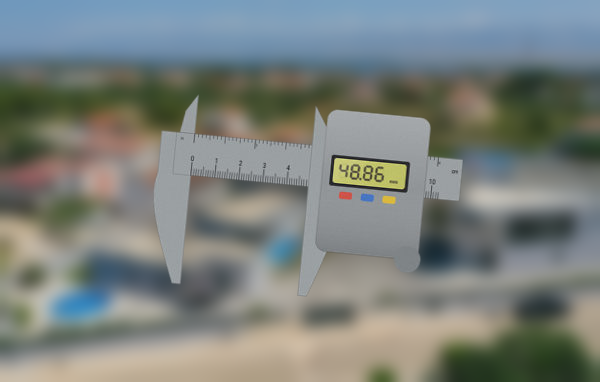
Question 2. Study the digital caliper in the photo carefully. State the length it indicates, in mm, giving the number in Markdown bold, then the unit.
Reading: **48.86** mm
